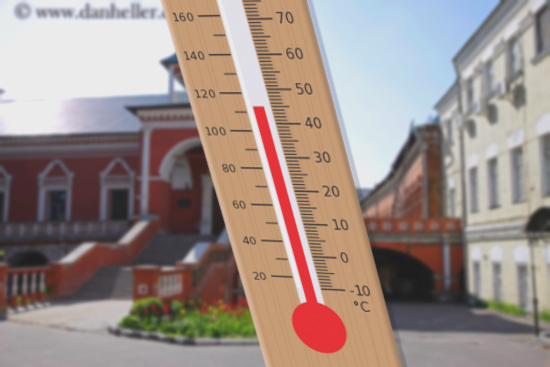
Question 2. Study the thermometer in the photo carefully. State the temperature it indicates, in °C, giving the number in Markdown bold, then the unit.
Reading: **45** °C
